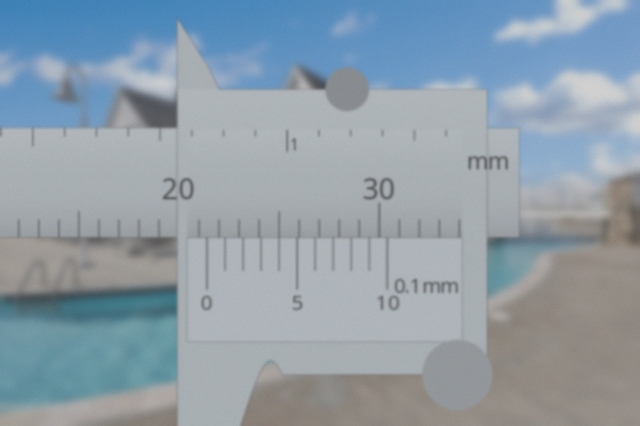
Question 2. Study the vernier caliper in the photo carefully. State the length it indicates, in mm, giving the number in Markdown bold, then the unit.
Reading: **21.4** mm
